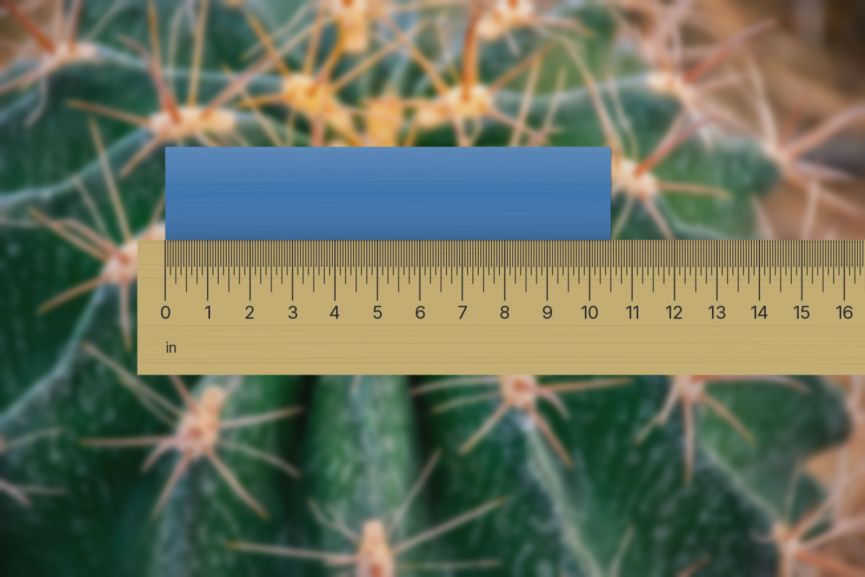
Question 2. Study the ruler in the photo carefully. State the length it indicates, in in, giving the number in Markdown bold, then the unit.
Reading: **10.5** in
